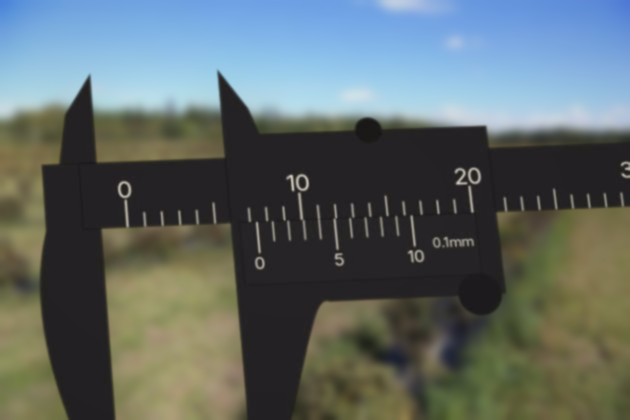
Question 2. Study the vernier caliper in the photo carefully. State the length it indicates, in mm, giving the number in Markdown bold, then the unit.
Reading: **7.4** mm
